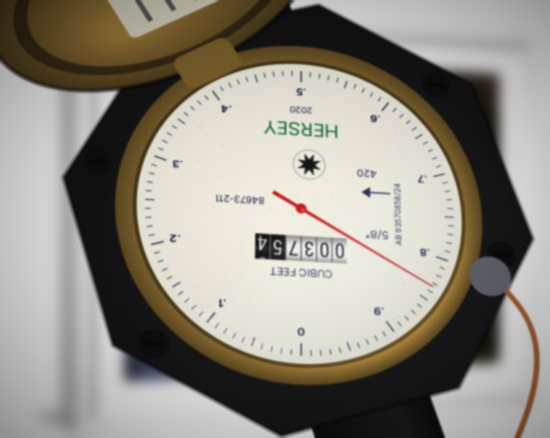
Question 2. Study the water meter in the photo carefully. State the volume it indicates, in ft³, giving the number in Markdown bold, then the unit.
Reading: **3753.83** ft³
